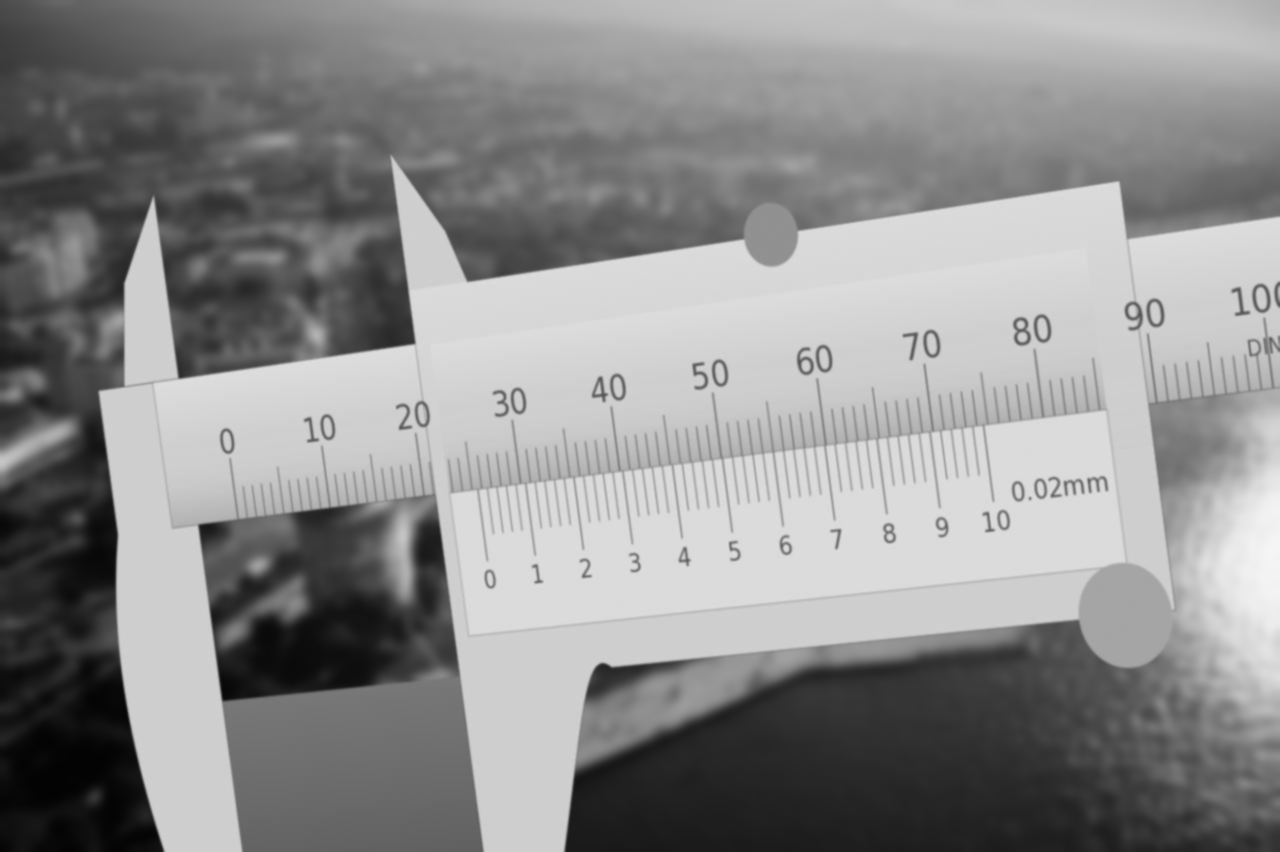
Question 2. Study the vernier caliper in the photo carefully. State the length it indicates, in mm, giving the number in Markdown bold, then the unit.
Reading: **25.6** mm
